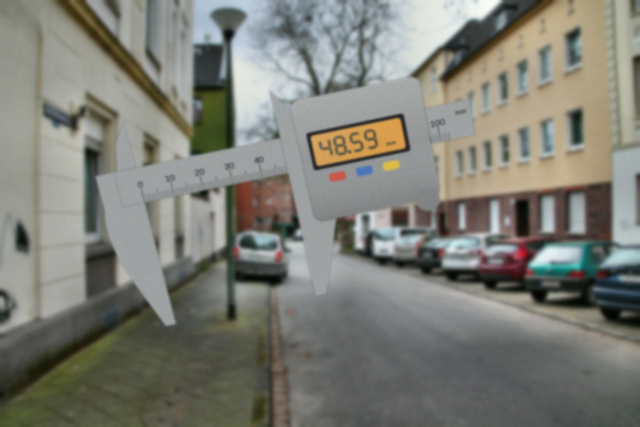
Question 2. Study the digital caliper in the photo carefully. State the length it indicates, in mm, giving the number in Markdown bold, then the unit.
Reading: **48.59** mm
